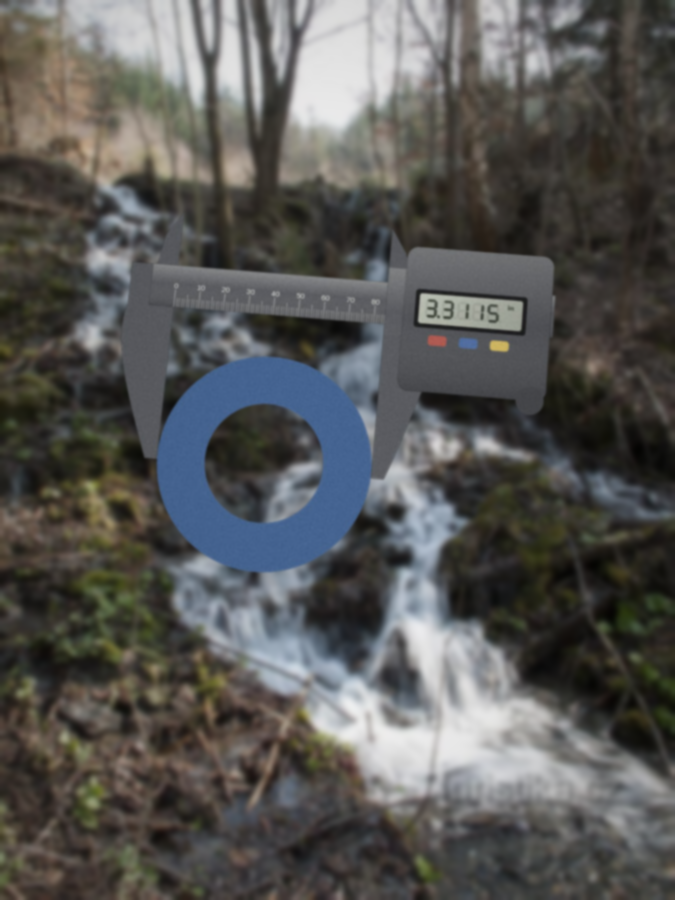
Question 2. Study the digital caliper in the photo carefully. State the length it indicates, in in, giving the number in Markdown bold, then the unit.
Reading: **3.3115** in
